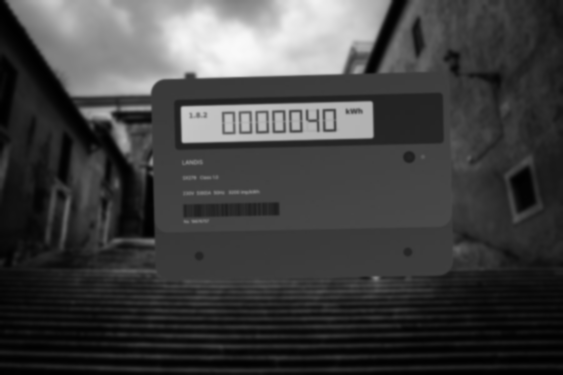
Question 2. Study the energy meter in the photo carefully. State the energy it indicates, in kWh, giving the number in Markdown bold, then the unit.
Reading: **40** kWh
